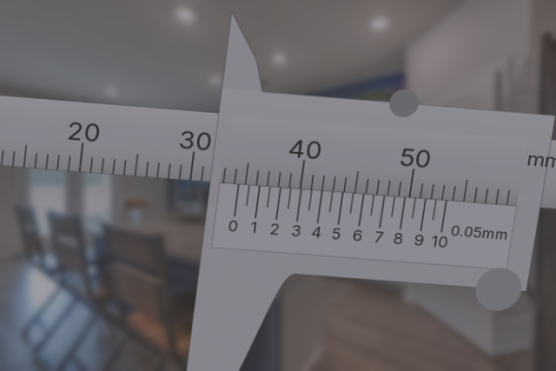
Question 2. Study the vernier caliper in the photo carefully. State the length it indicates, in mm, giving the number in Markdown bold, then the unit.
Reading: **34.4** mm
